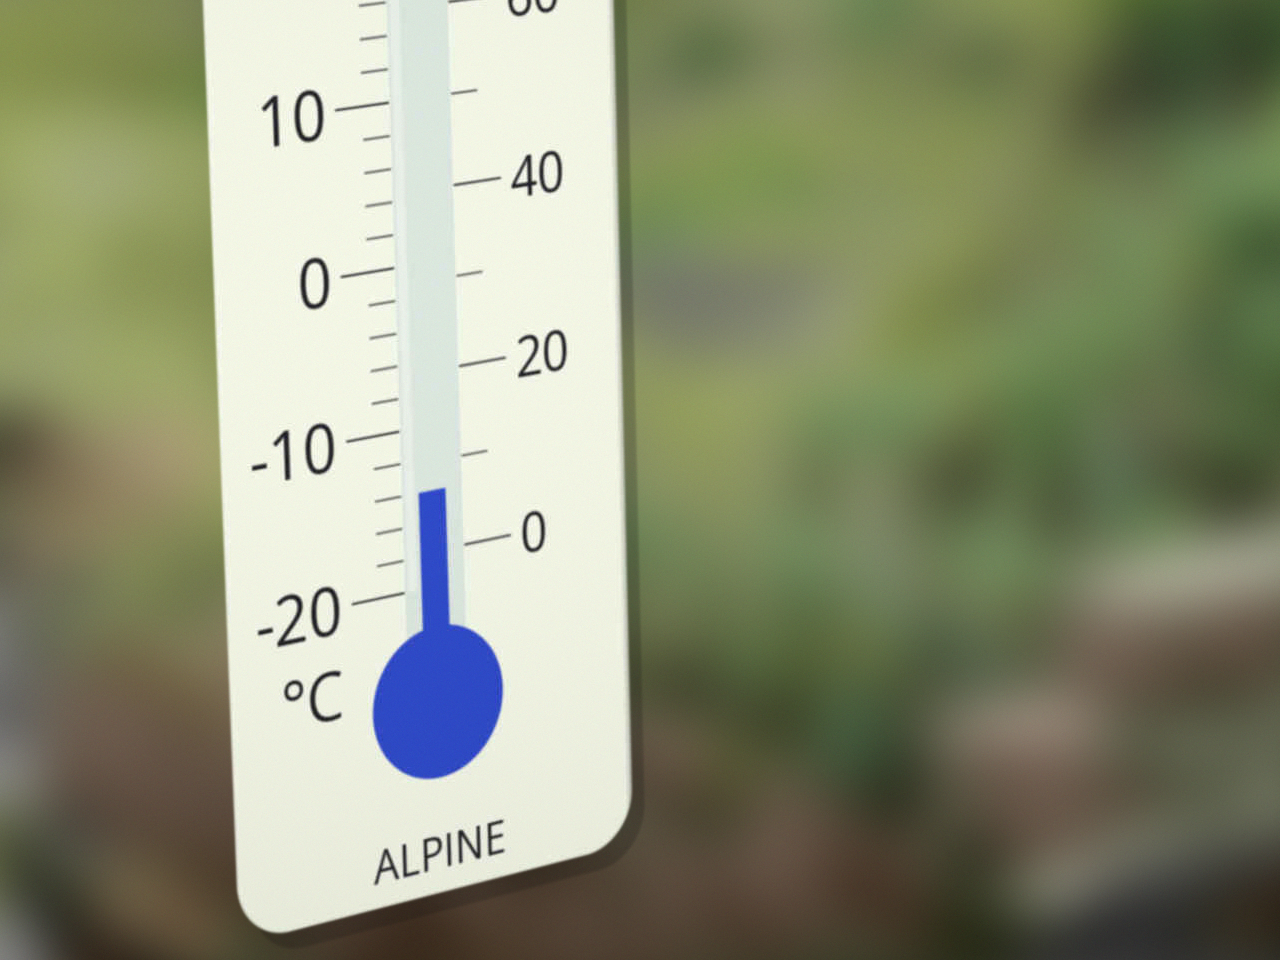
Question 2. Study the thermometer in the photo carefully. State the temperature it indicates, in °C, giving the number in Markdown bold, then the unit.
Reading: **-14** °C
